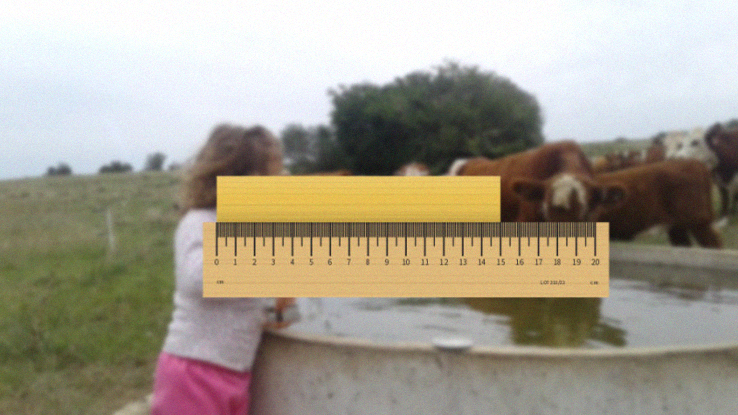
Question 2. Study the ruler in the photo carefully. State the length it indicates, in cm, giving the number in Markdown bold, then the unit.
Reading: **15** cm
